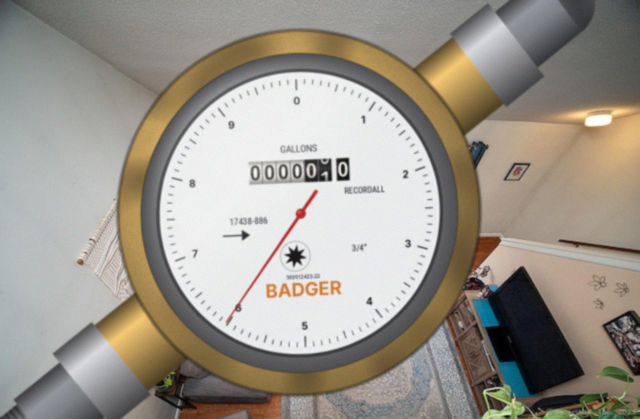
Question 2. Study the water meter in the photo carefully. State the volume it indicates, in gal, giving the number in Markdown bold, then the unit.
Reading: **6.0** gal
